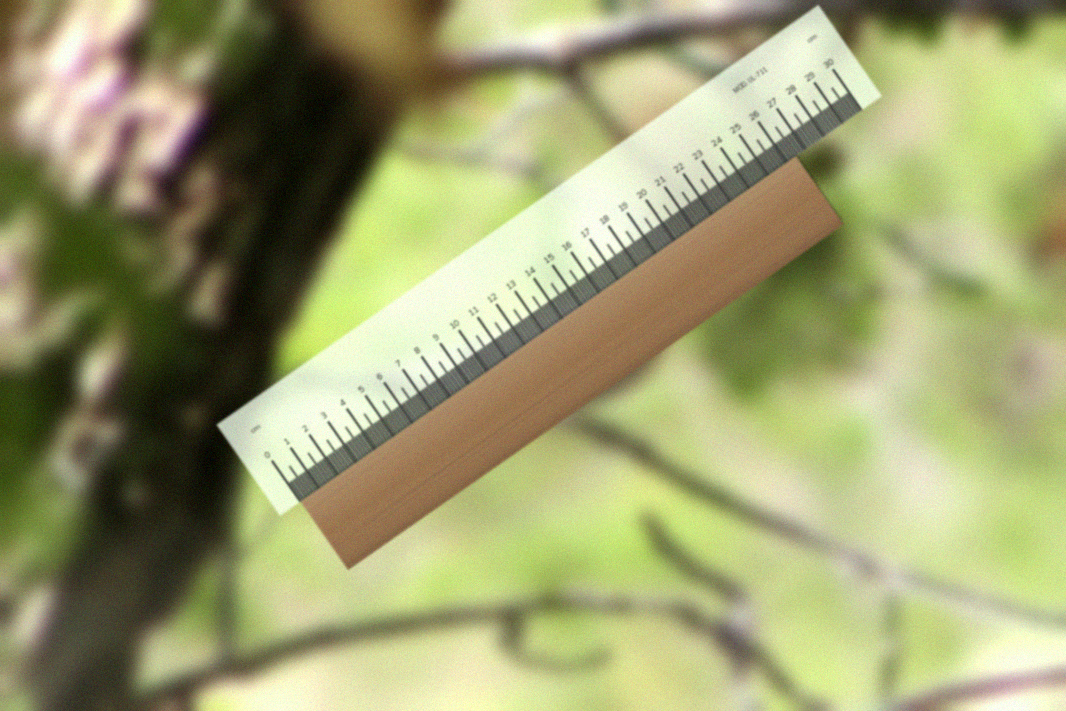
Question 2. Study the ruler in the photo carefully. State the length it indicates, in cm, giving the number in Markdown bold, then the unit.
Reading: **26.5** cm
